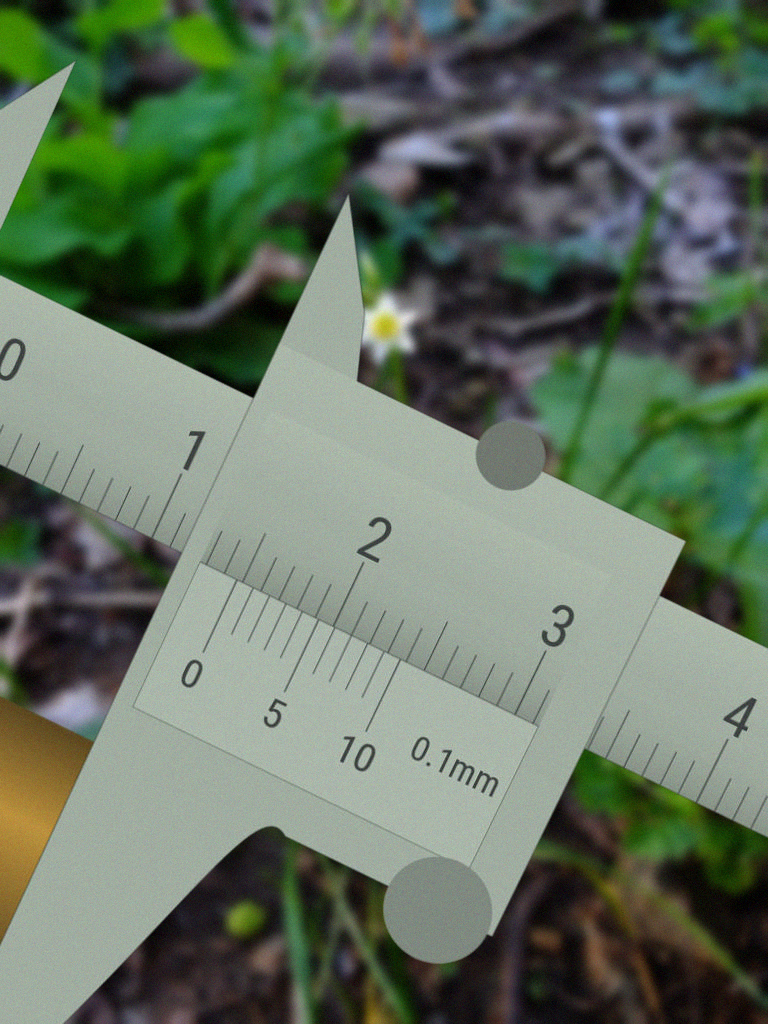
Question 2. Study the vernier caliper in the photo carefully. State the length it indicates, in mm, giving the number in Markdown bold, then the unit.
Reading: **14.7** mm
